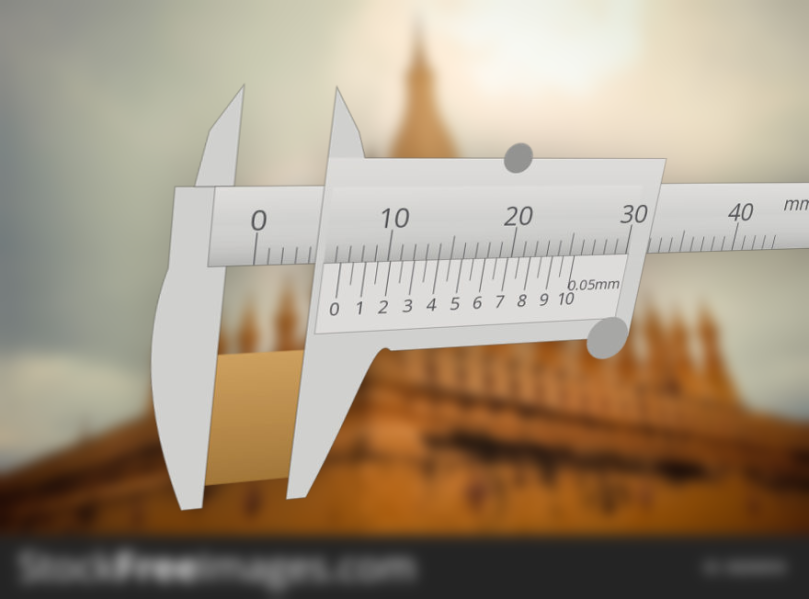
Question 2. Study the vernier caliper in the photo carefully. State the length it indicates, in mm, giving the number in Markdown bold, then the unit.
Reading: **6.4** mm
